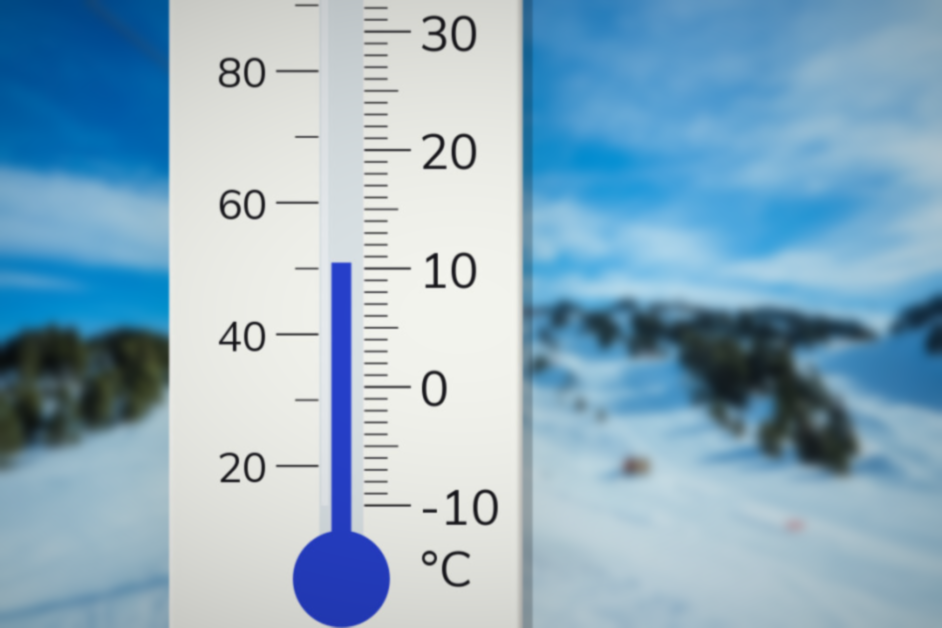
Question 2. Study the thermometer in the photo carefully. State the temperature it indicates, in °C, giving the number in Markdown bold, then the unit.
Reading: **10.5** °C
